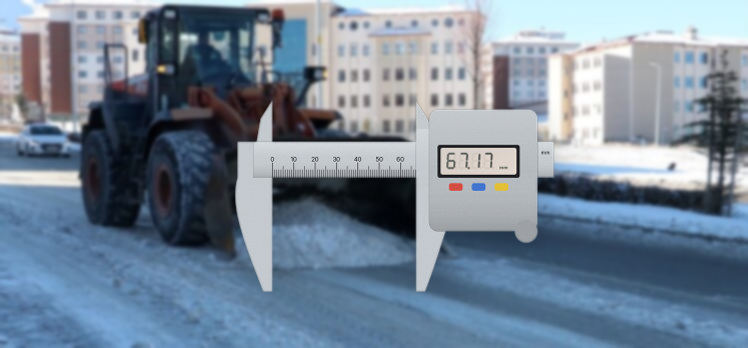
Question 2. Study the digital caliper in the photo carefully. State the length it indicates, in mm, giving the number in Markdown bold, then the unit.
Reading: **67.17** mm
